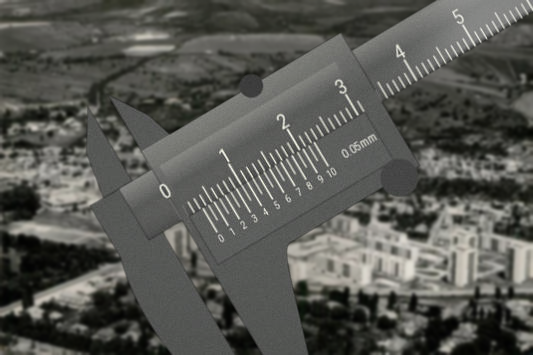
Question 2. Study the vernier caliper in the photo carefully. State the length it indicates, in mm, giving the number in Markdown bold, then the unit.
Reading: **3.4** mm
